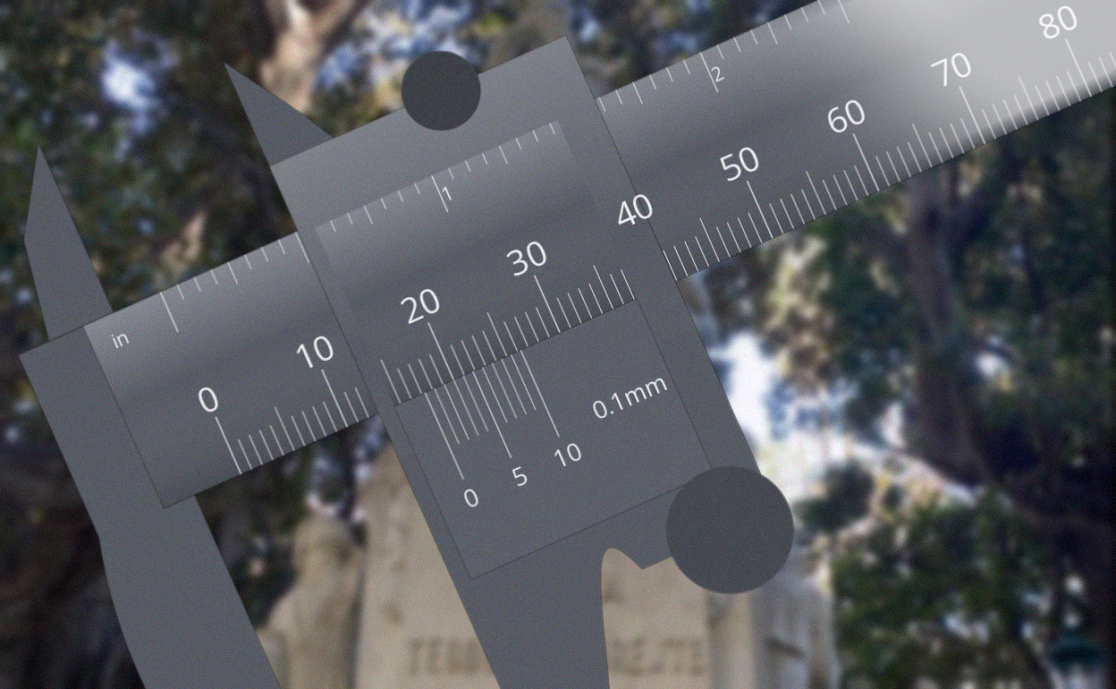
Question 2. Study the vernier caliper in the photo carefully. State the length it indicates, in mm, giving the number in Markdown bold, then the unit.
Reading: **17.3** mm
